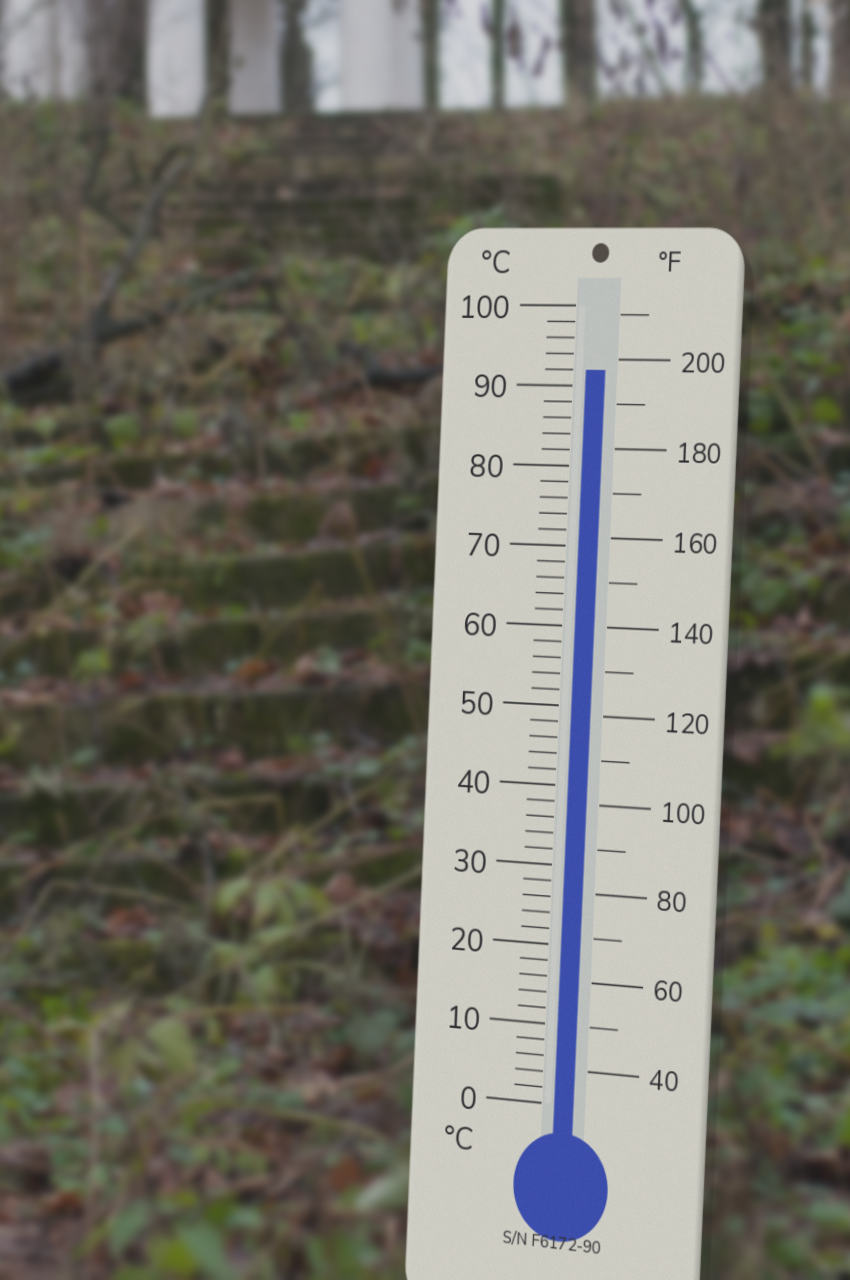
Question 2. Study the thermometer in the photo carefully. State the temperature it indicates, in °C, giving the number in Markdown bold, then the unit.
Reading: **92** °C
